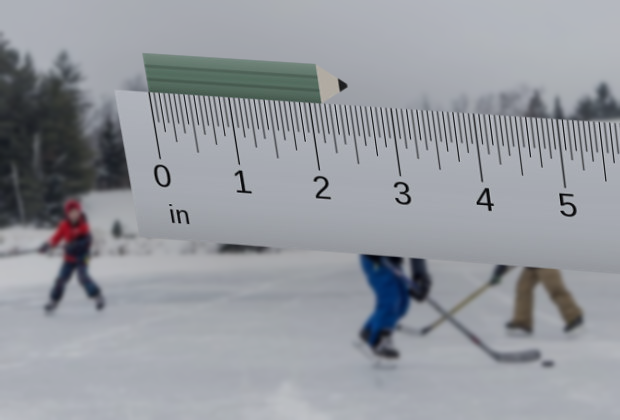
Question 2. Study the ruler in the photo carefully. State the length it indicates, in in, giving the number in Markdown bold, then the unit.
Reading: **2.5** in
